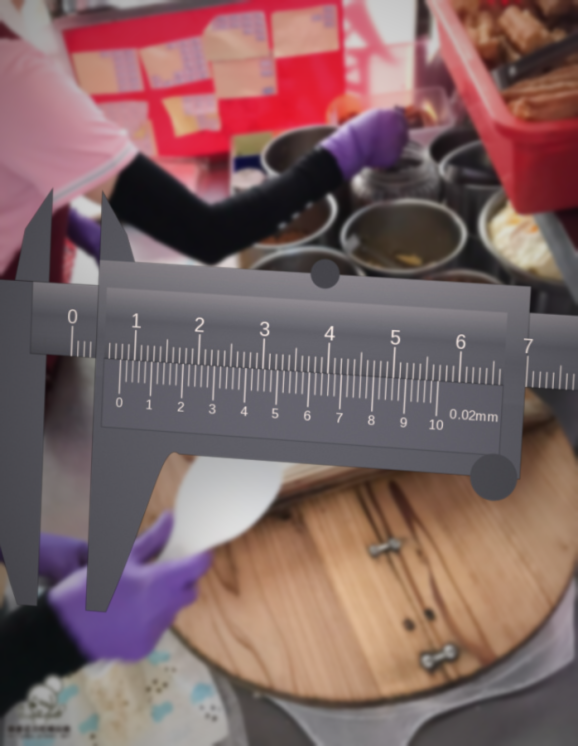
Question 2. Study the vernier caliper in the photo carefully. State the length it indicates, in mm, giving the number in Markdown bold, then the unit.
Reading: **7.8** mm
